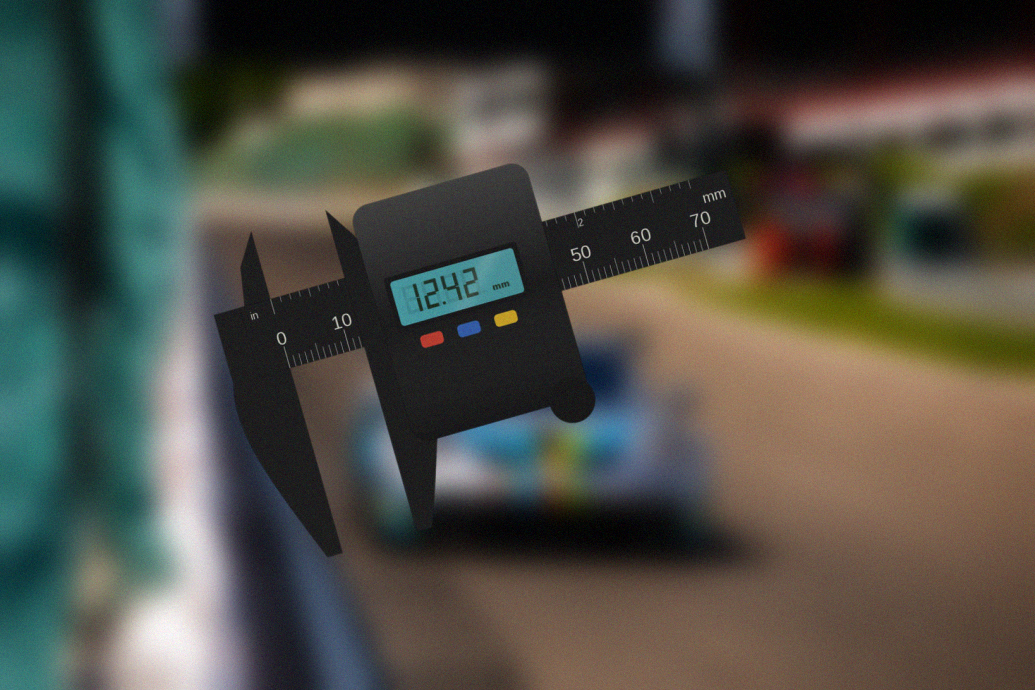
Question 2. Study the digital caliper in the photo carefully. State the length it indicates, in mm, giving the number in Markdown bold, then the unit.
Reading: **12.42** mm
